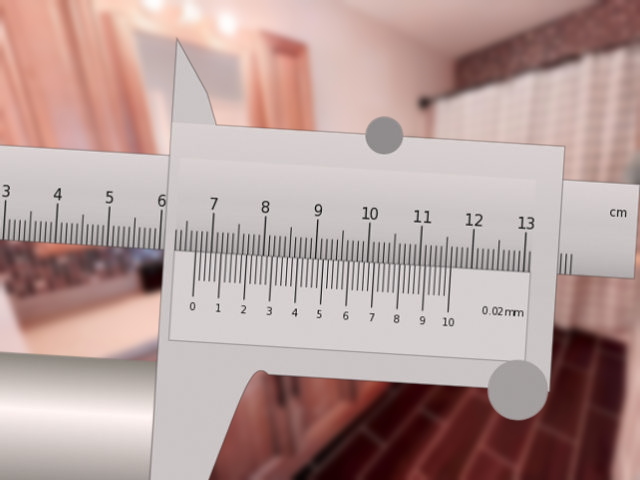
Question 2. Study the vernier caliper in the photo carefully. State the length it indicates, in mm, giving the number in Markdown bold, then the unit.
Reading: **67.0** mm
